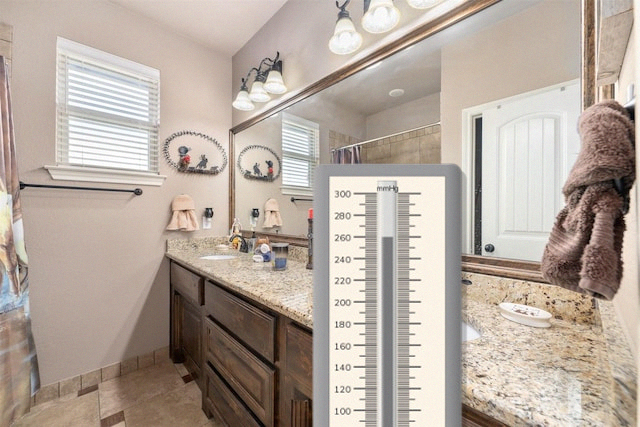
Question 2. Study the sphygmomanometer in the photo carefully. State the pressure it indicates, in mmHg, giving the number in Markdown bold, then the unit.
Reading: **260** mmHg
